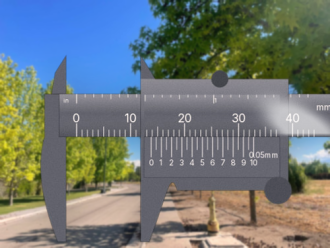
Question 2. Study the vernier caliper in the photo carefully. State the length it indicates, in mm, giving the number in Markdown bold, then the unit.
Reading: **13.8** mm
